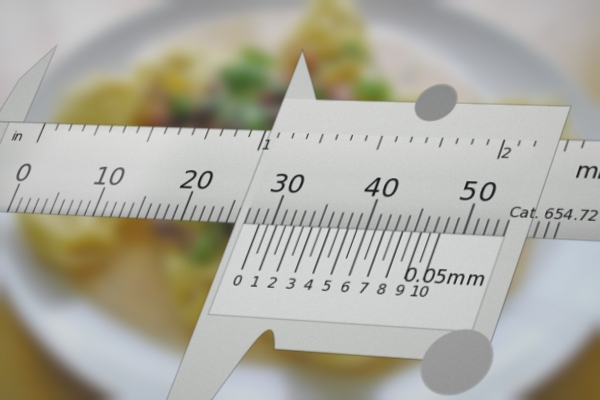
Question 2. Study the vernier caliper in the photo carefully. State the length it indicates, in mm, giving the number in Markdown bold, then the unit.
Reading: **28.6** mm
